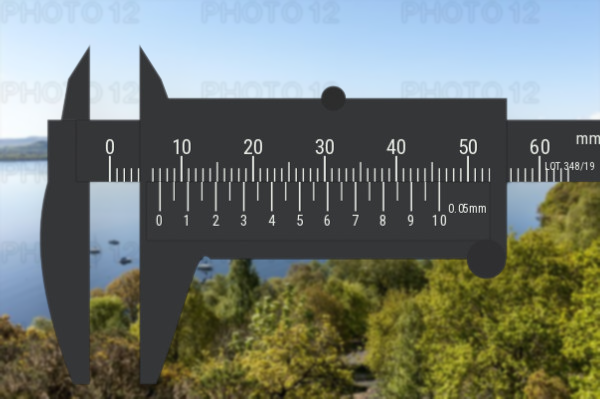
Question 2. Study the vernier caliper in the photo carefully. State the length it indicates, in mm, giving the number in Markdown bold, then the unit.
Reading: **7.0** mm
